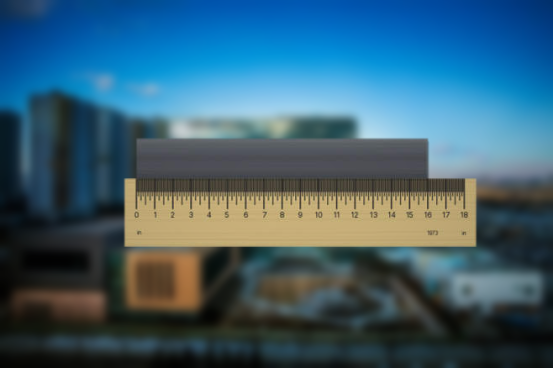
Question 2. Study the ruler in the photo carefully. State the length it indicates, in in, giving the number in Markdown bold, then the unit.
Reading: **16** in
